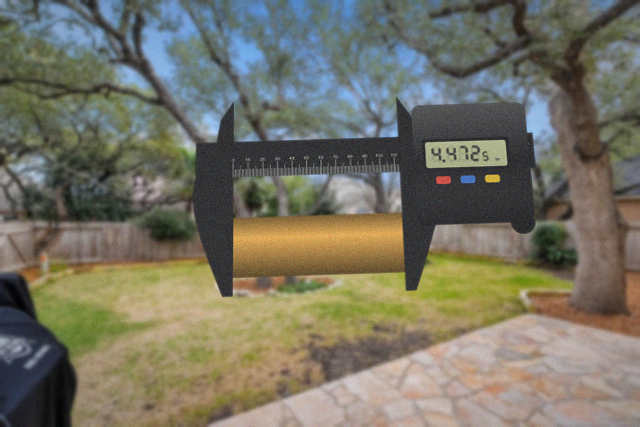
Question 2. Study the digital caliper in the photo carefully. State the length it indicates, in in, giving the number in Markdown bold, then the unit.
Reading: **4.4725** in
